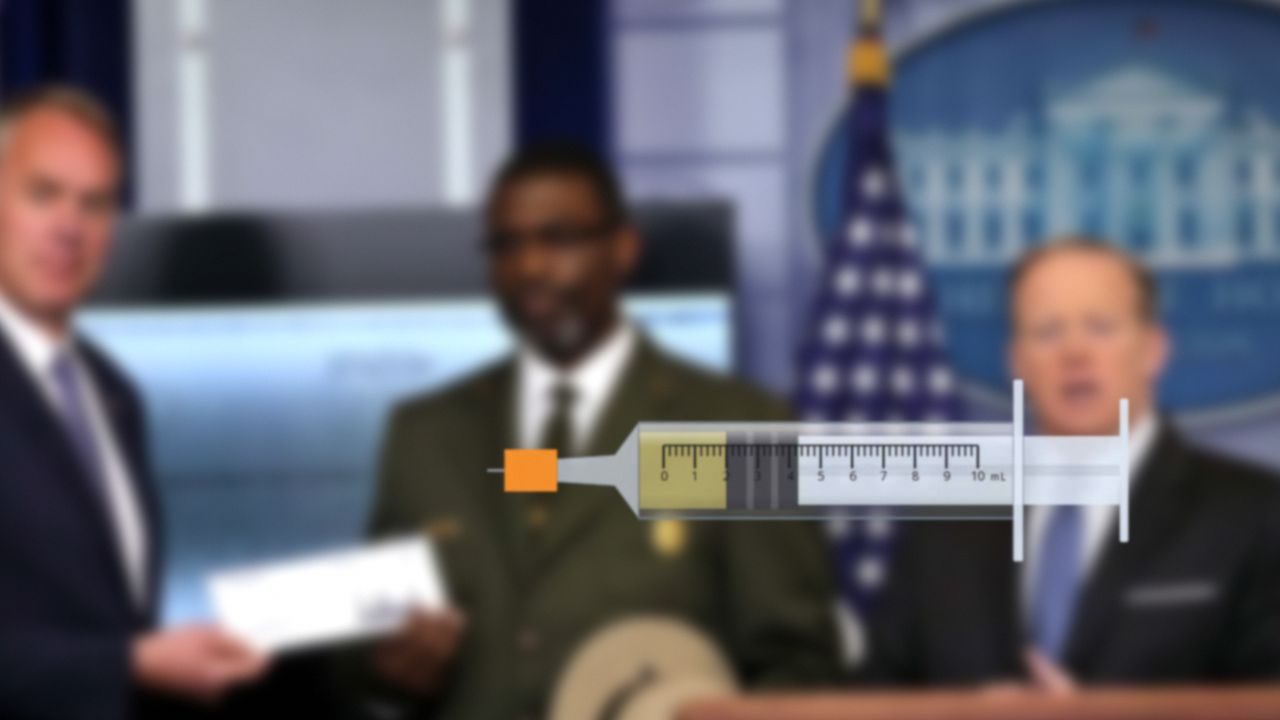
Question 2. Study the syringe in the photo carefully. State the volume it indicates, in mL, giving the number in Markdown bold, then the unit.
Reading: **2** mL
